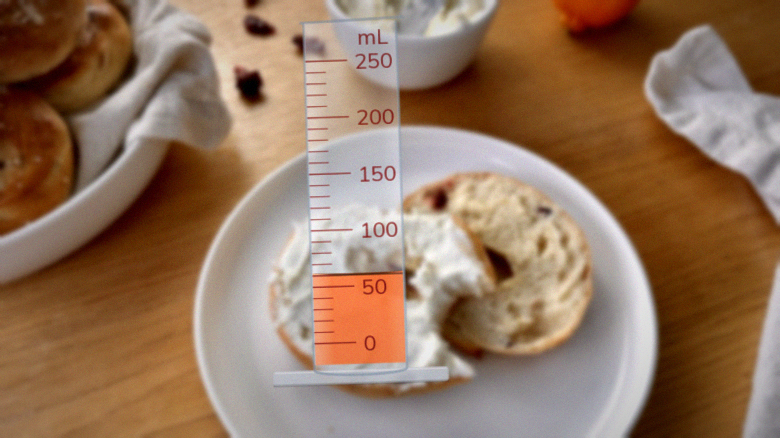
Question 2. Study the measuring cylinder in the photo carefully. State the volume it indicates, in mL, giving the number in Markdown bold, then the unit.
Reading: **60** mL
